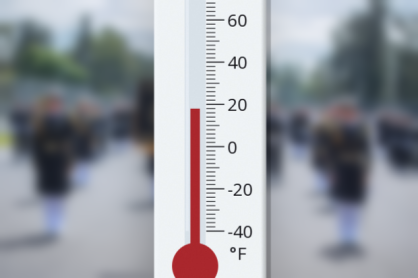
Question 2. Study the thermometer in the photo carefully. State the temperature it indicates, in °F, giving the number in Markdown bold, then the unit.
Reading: **18** °F
